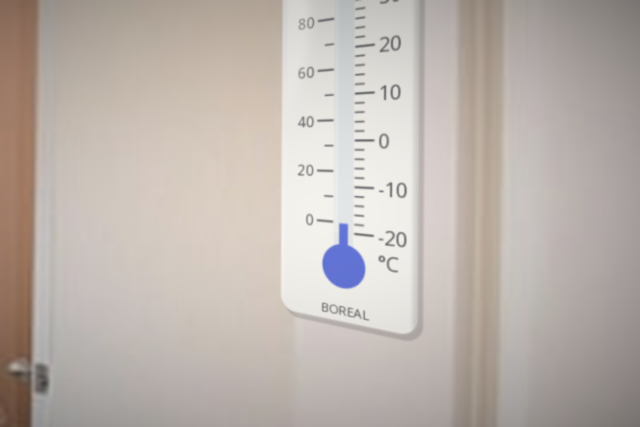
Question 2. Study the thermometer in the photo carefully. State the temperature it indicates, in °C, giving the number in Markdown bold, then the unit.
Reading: **-18** °C
